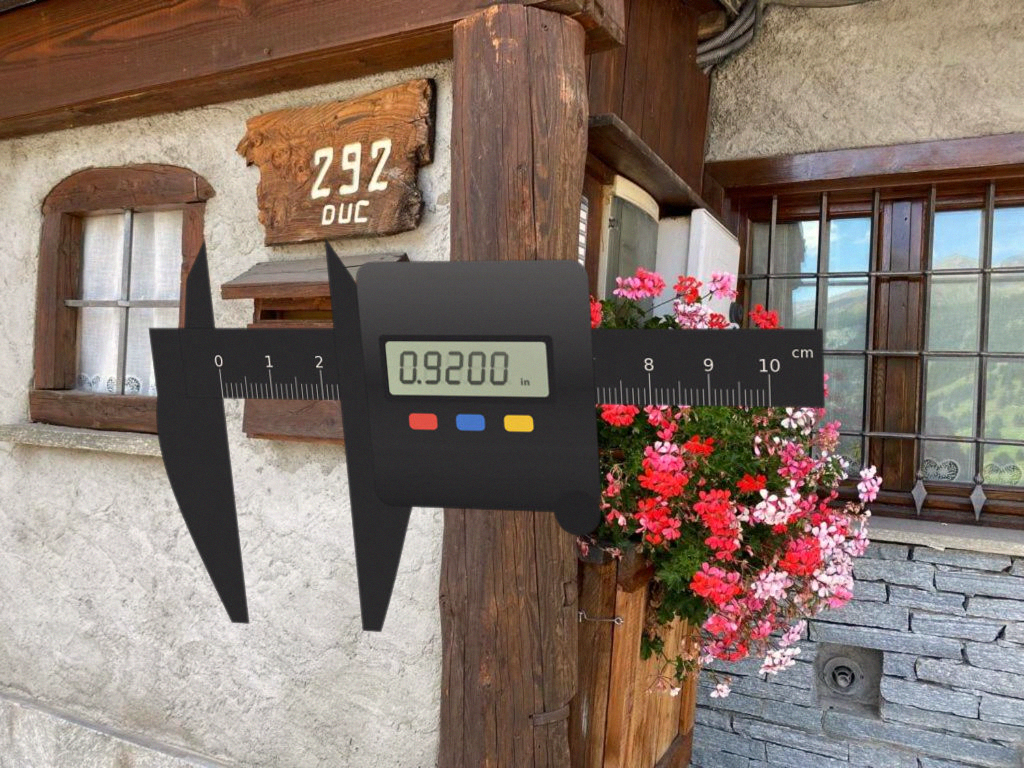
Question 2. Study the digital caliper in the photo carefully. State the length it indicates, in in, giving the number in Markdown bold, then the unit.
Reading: **0.9200** in
